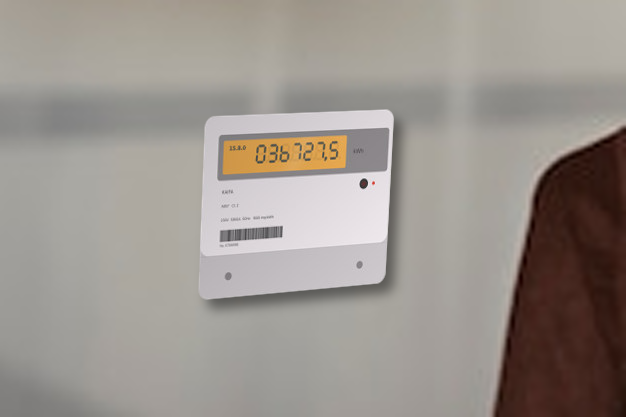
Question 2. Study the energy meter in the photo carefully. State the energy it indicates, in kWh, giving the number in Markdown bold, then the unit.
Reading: **36727.5** kWh
